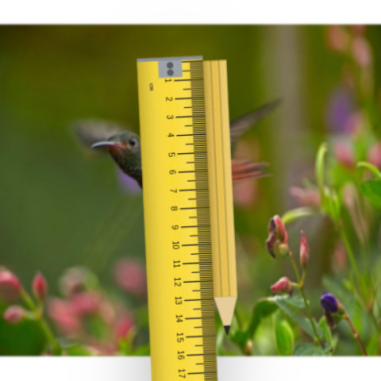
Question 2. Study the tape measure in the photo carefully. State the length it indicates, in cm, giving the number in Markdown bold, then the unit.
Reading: **15** cm
